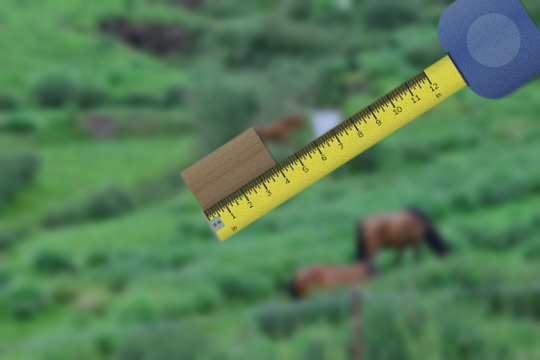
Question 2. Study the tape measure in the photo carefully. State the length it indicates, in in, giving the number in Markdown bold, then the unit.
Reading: **4** in
